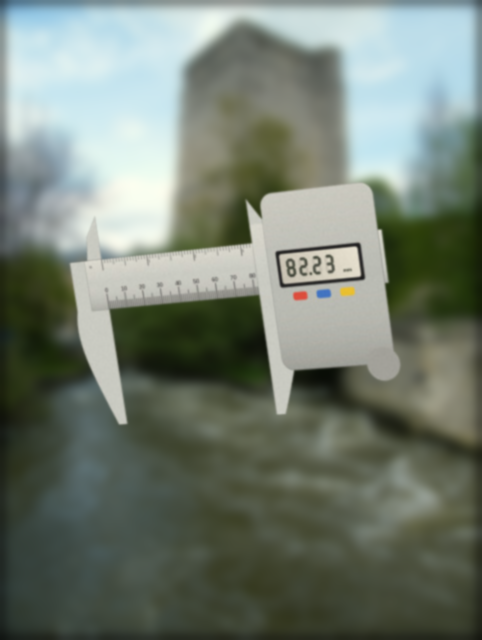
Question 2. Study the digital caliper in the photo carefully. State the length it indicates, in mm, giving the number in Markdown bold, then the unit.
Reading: **82.23** mm
